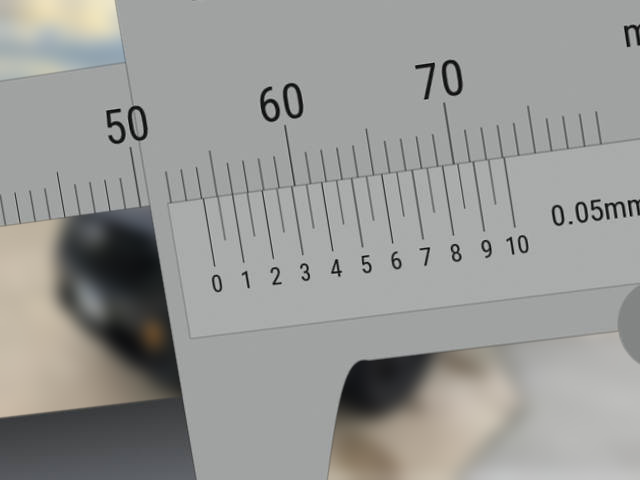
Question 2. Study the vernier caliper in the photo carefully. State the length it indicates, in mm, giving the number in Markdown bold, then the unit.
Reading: **54.1** mm
